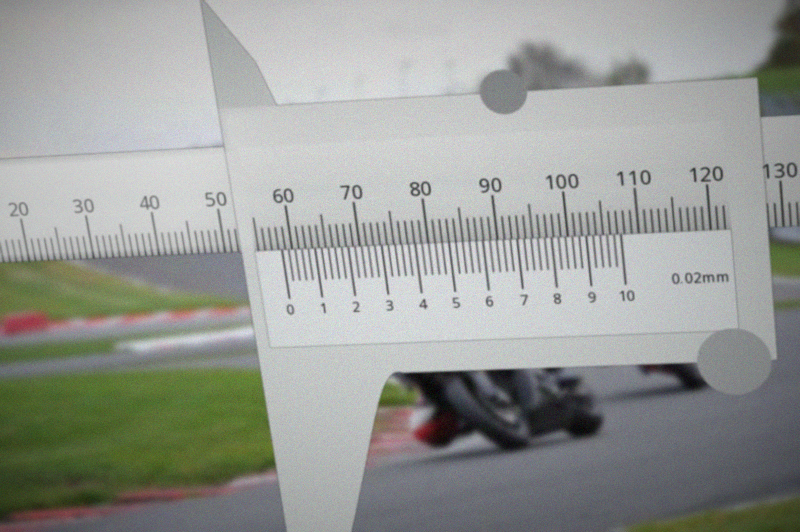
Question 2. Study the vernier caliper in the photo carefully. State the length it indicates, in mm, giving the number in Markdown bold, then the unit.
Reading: **58.5** mm
